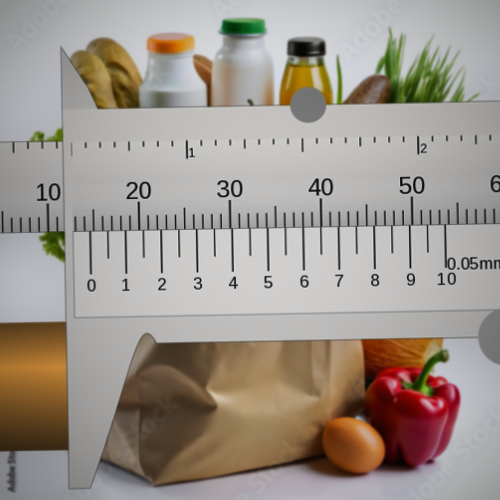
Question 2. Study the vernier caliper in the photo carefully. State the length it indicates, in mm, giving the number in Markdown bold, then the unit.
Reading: **14.6** mm
